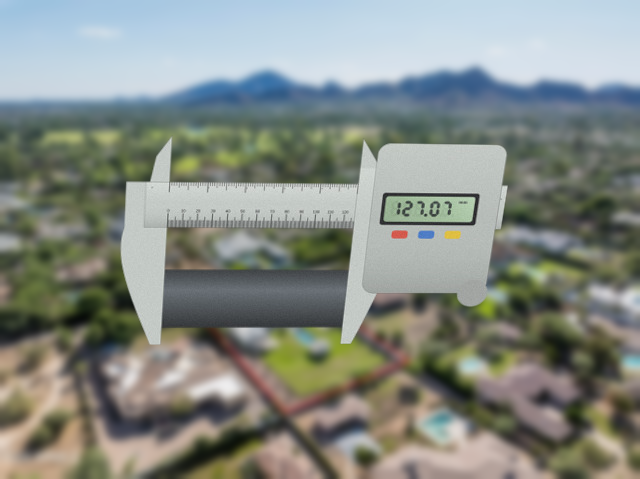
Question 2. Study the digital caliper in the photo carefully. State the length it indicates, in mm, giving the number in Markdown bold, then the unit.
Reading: **127.07** mm
